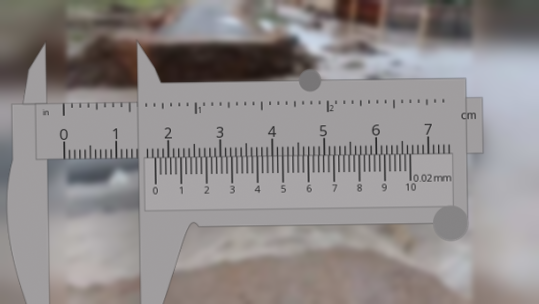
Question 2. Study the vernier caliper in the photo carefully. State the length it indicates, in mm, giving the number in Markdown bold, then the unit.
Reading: **17.5** mm
